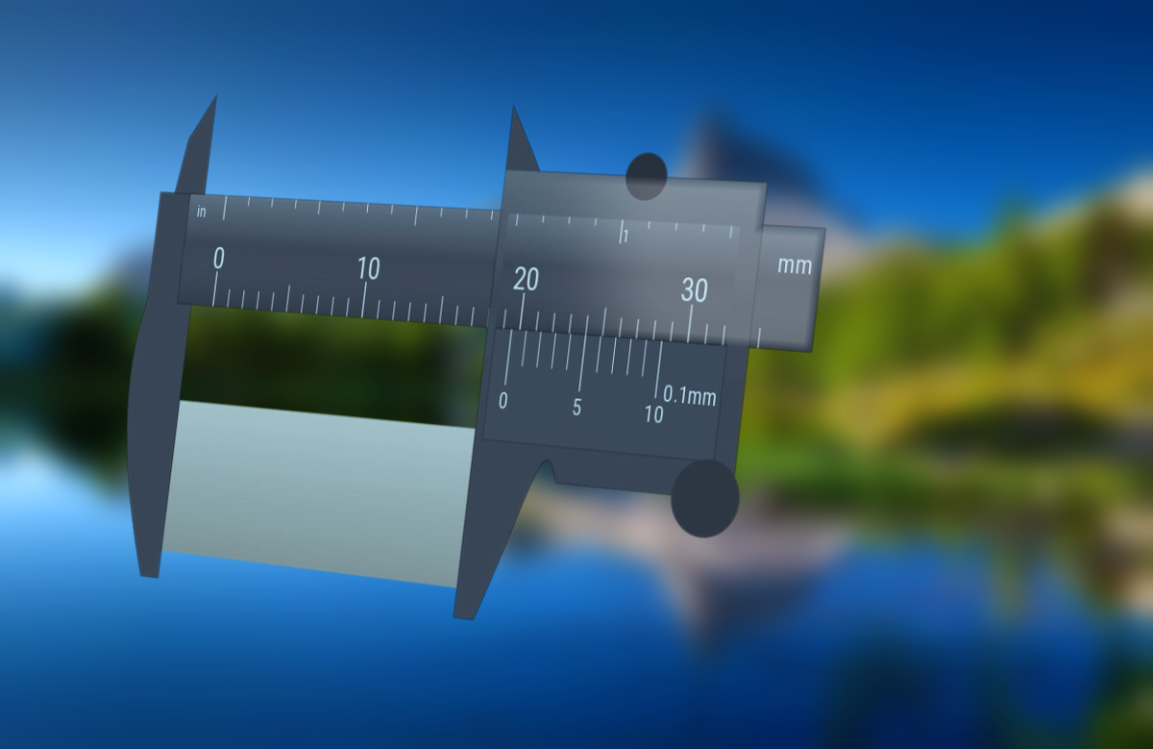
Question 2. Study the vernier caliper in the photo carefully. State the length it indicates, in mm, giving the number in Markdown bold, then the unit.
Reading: **19.5** mm
